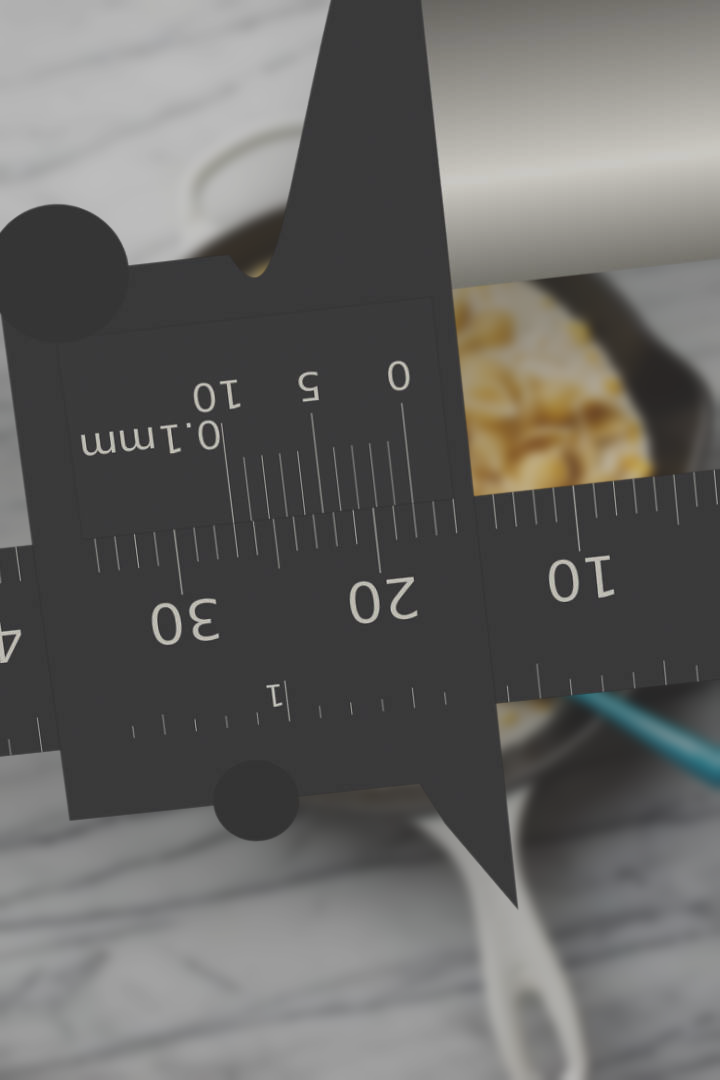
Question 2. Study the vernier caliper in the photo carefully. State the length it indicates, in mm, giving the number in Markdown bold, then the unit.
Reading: **18.0** mm
